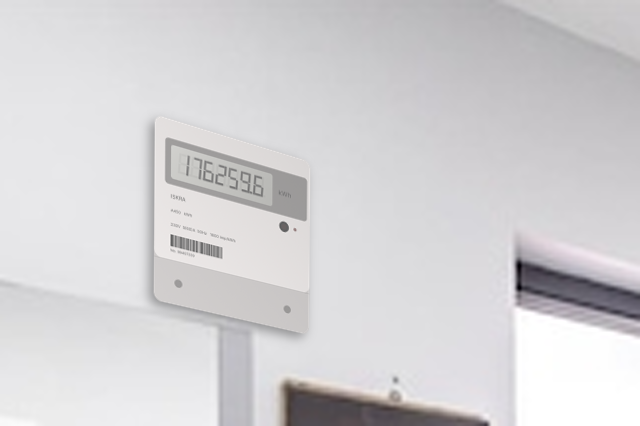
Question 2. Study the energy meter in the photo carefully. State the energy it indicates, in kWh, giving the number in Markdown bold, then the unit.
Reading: **176259.6** kWh
